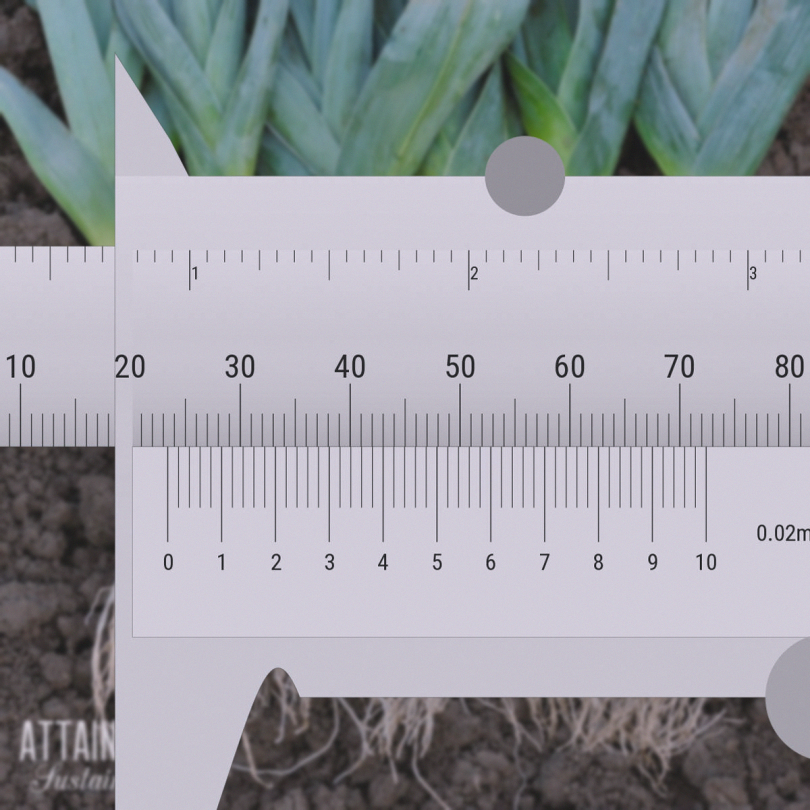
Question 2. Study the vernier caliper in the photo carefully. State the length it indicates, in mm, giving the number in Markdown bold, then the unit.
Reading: **23.4** mm
